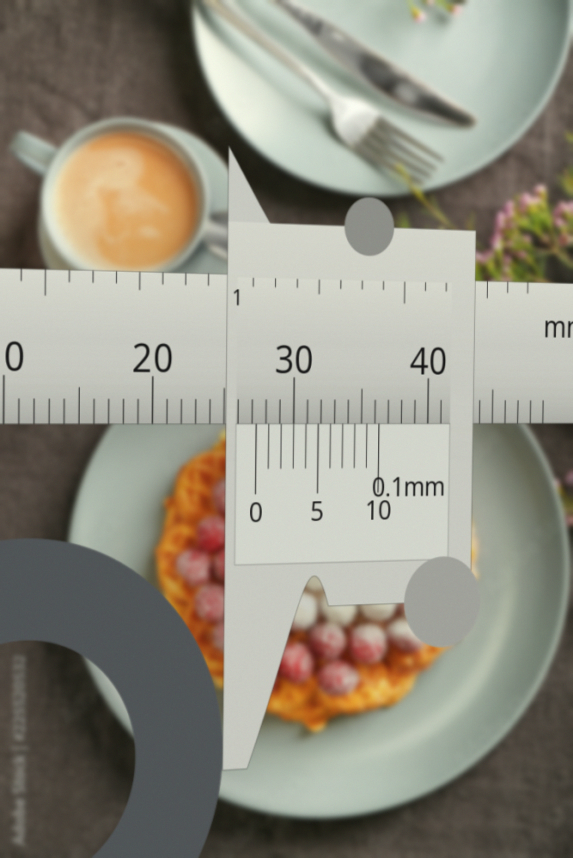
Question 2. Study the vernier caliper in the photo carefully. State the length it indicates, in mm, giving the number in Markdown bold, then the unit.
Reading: **27.3** mm
